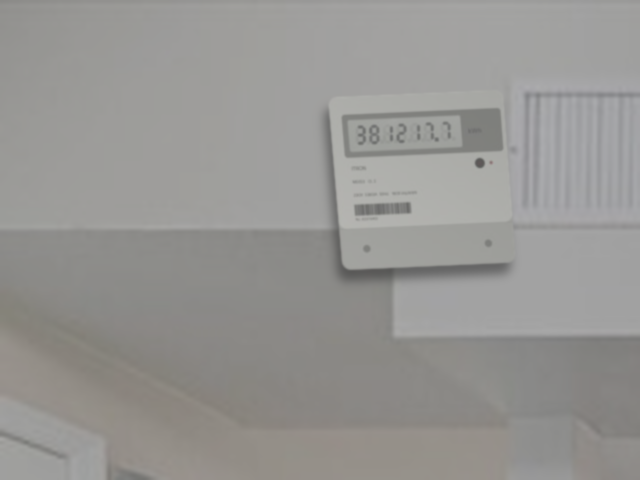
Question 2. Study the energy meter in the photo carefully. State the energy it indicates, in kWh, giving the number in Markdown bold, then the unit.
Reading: **381217.7** kWh
